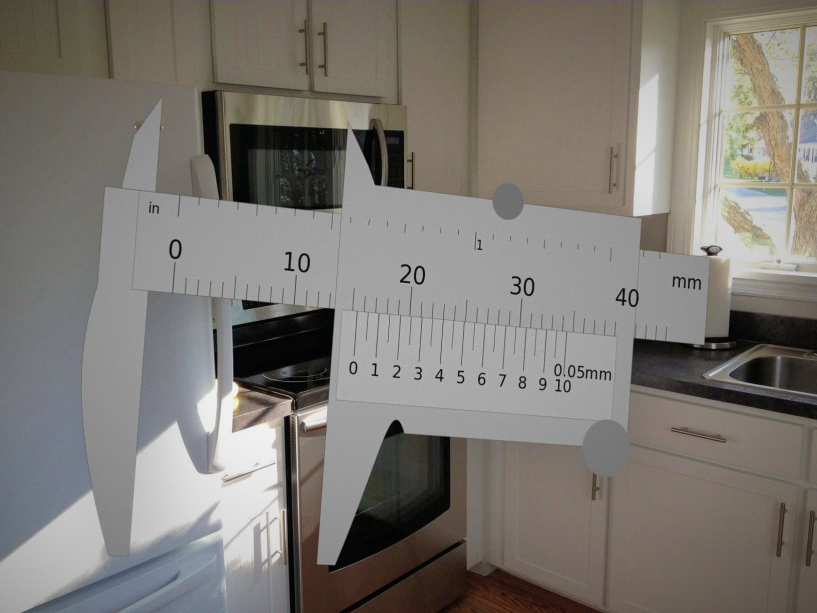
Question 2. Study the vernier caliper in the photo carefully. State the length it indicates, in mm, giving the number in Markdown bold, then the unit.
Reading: **15.4** mm
